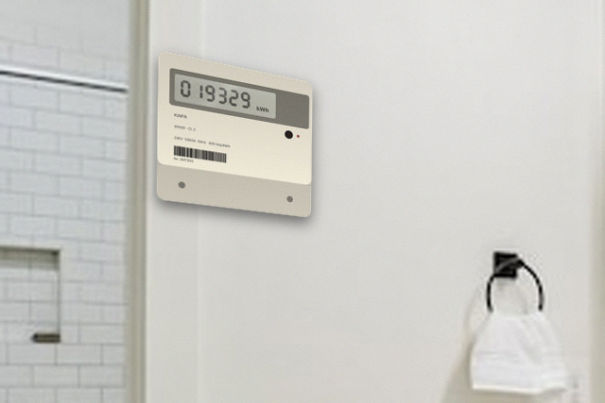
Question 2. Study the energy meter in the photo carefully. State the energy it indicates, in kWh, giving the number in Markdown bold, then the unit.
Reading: **19329** kWh
